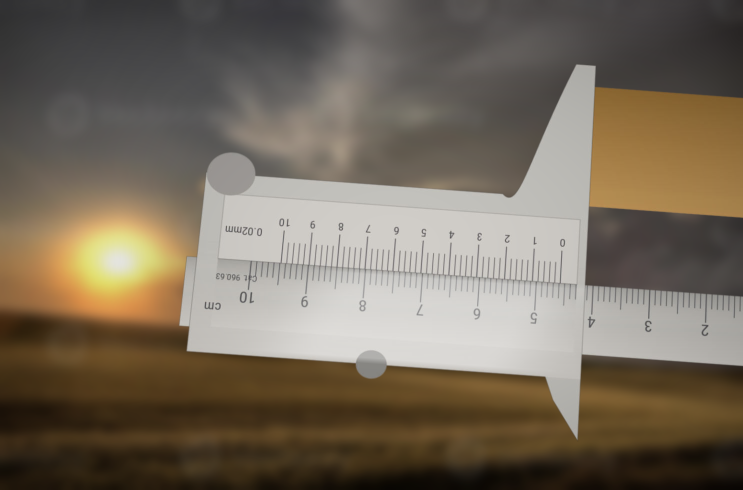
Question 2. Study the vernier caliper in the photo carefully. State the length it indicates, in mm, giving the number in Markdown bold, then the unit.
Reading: **45.8** mm
